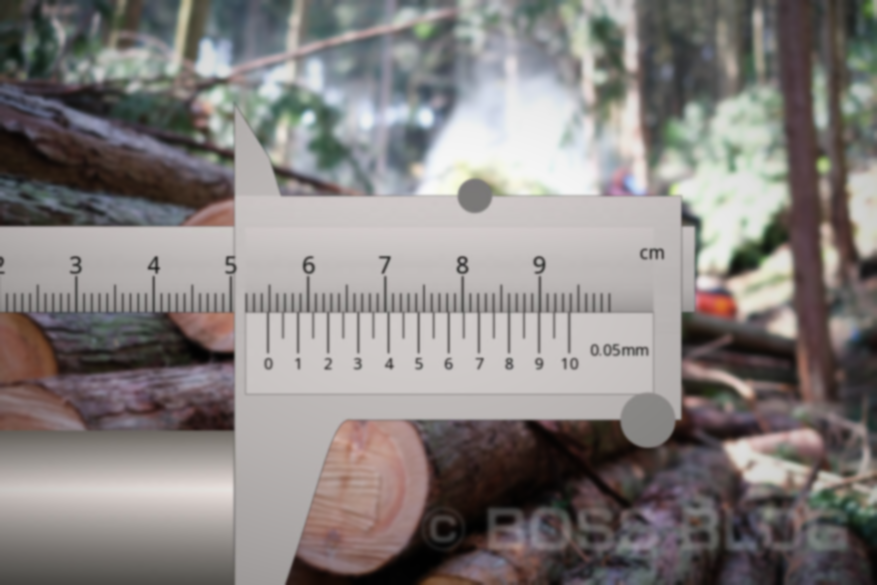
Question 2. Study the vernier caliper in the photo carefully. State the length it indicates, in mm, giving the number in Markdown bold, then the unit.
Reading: **54.8** mm
